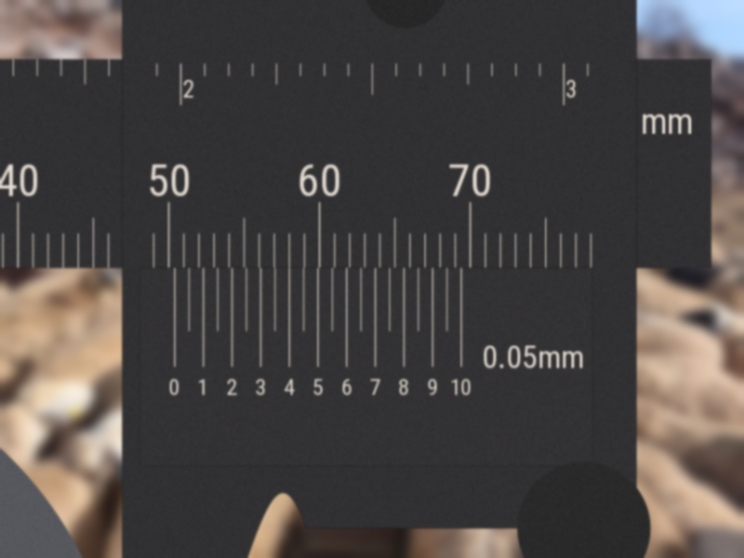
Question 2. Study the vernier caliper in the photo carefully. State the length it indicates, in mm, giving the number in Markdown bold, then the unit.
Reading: **50.4** mm
